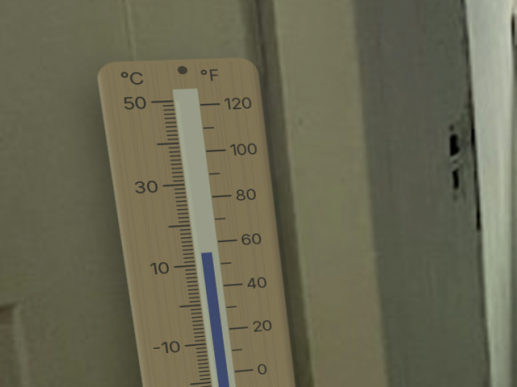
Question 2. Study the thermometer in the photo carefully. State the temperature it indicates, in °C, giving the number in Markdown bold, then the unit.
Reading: **13** °C
